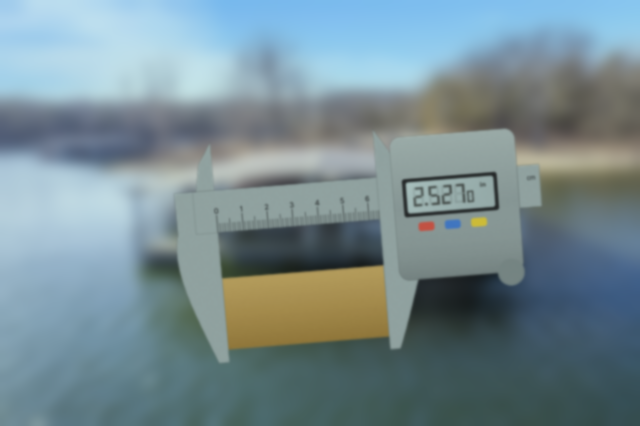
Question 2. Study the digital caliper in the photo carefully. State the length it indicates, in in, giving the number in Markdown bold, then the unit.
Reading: **2.5270** in
